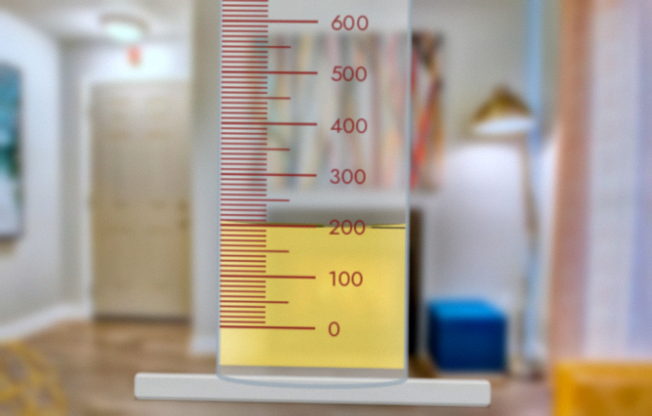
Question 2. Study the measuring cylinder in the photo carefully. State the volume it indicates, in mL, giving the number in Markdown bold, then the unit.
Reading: **200** mL
